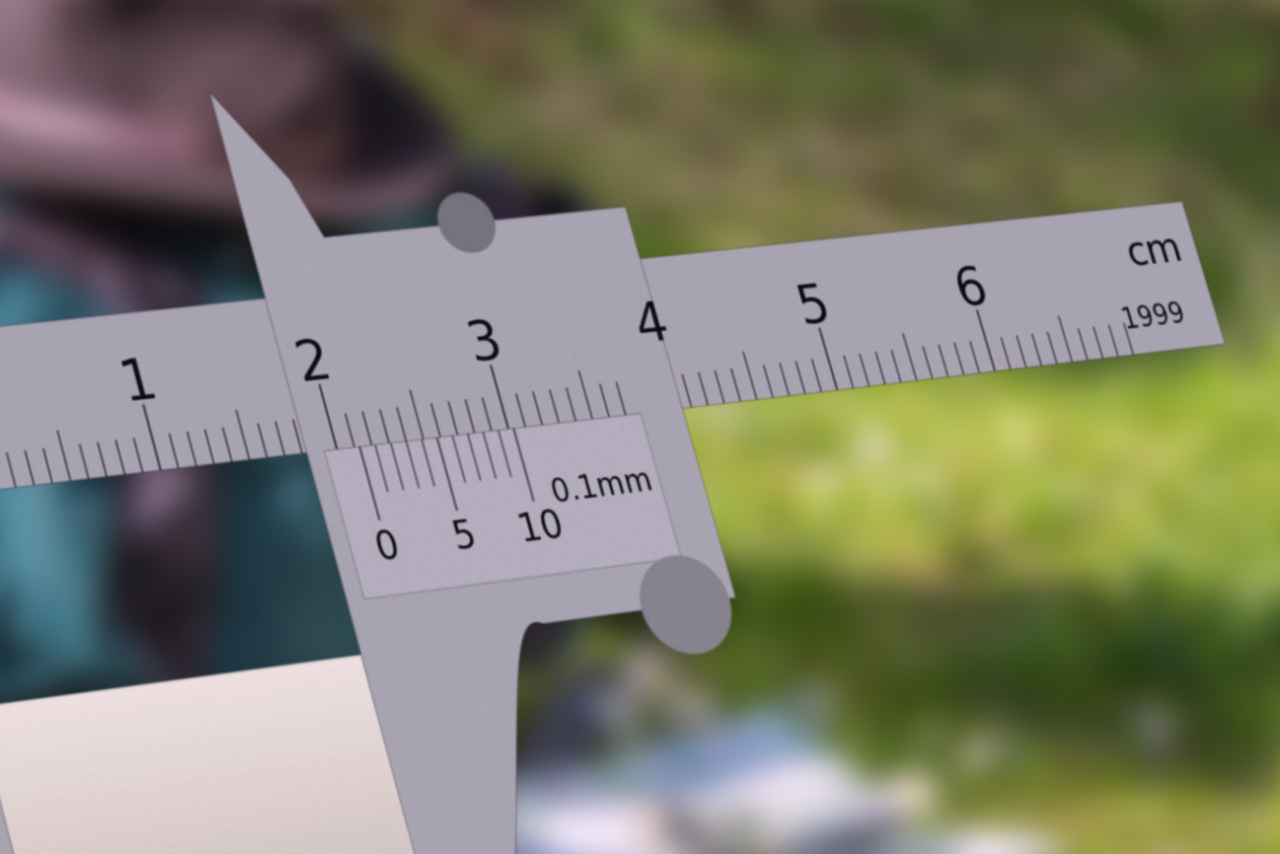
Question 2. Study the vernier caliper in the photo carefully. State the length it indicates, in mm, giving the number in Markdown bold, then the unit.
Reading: **21.3** mm
